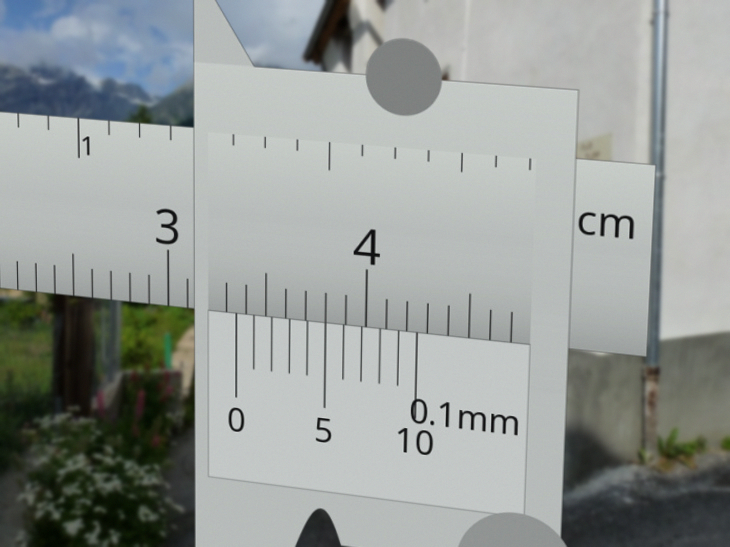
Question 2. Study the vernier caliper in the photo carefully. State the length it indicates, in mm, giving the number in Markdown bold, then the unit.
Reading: **33.5** mm
